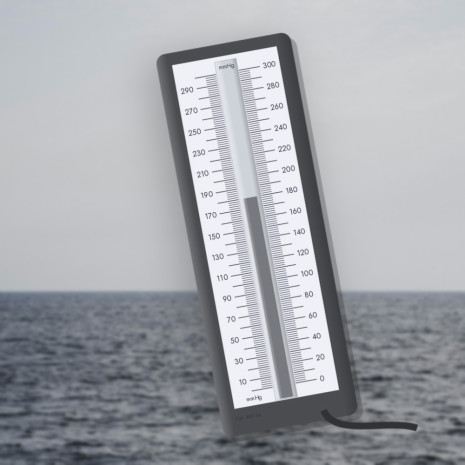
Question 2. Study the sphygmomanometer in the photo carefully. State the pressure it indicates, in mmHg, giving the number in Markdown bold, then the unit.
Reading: **180** mmHg
